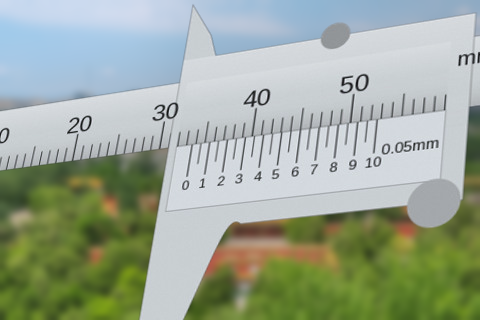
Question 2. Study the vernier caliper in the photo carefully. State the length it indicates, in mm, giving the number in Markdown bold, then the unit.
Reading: **33.6** mm
